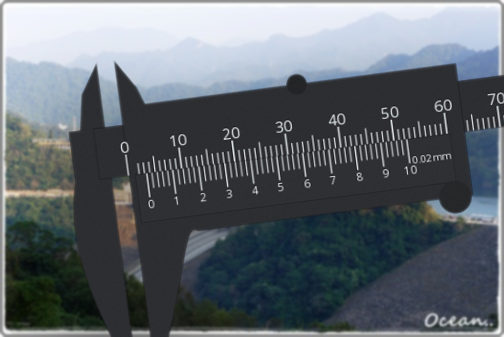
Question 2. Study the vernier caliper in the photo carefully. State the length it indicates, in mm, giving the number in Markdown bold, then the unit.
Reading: **3.4** mm
